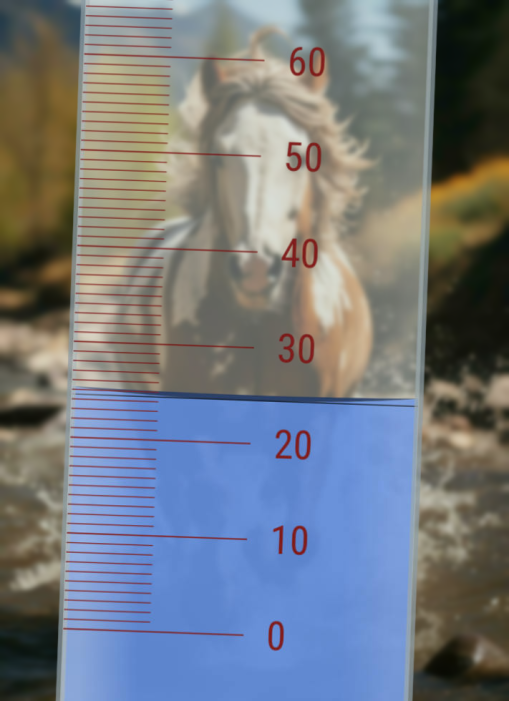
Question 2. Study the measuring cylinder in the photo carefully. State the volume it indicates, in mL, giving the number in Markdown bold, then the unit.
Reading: **24.5** mL
